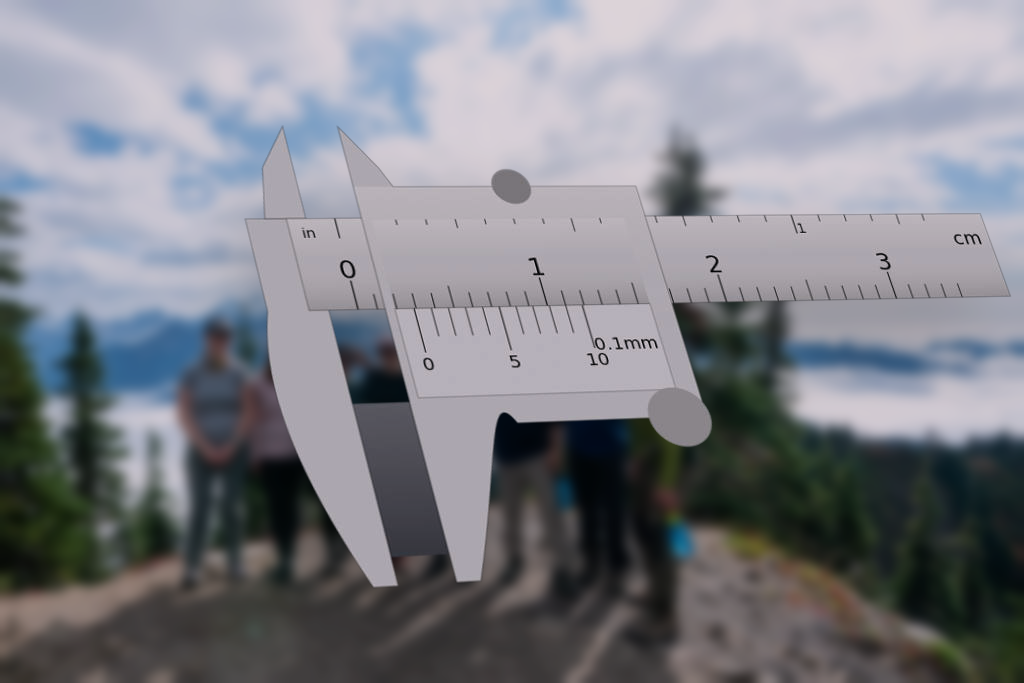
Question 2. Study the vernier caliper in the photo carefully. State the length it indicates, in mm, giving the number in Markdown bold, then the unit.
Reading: **2.9** mm
